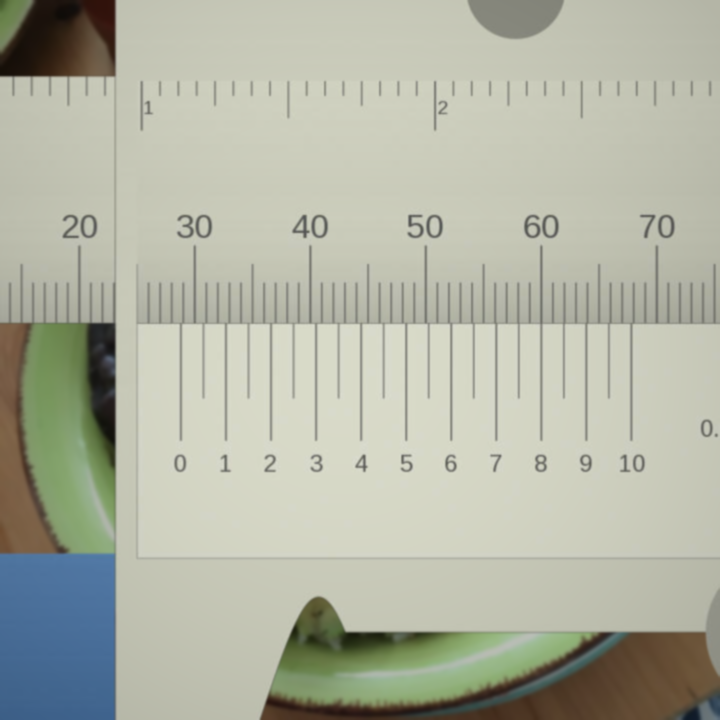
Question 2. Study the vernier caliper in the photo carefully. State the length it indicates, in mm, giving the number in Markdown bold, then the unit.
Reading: **28.8** mm
